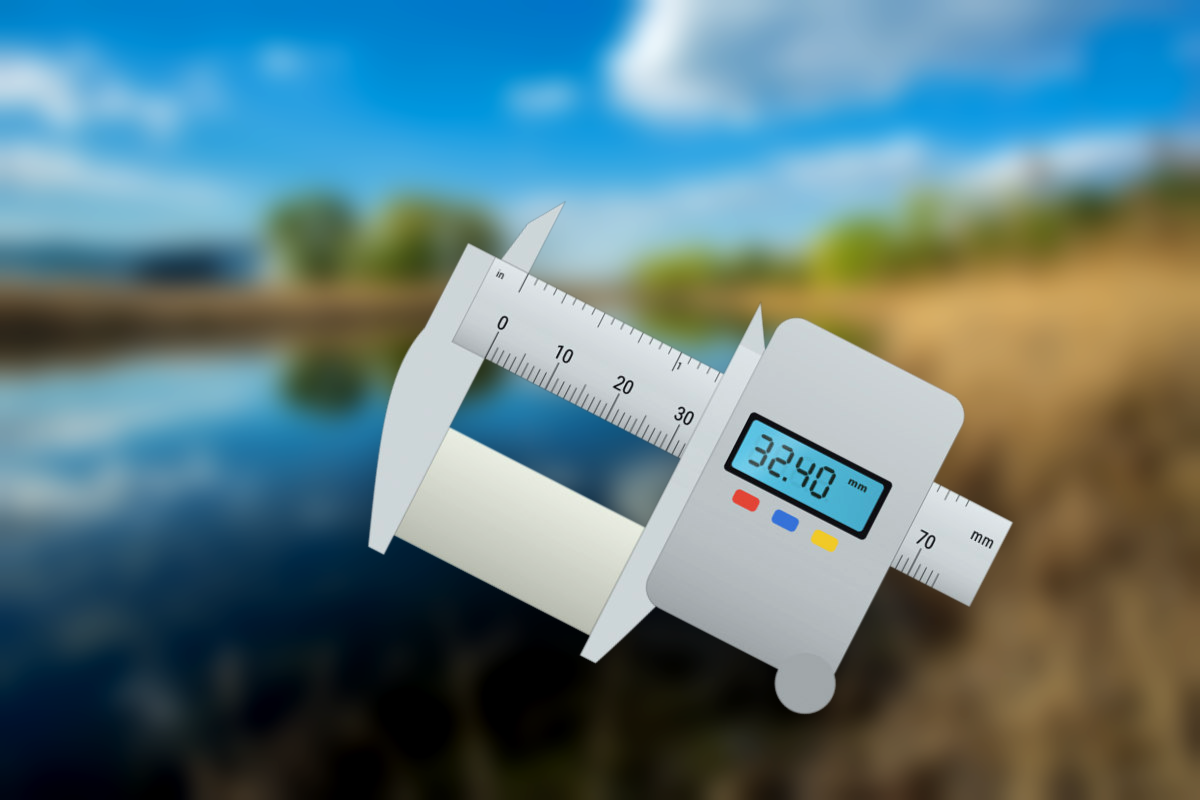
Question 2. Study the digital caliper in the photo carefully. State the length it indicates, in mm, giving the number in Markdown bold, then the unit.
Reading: **32.40** mm
